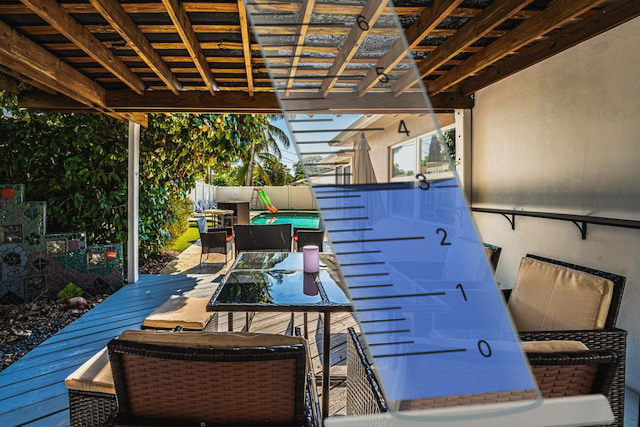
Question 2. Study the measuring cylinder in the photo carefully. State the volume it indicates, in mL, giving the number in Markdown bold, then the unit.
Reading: **2.9** mL
